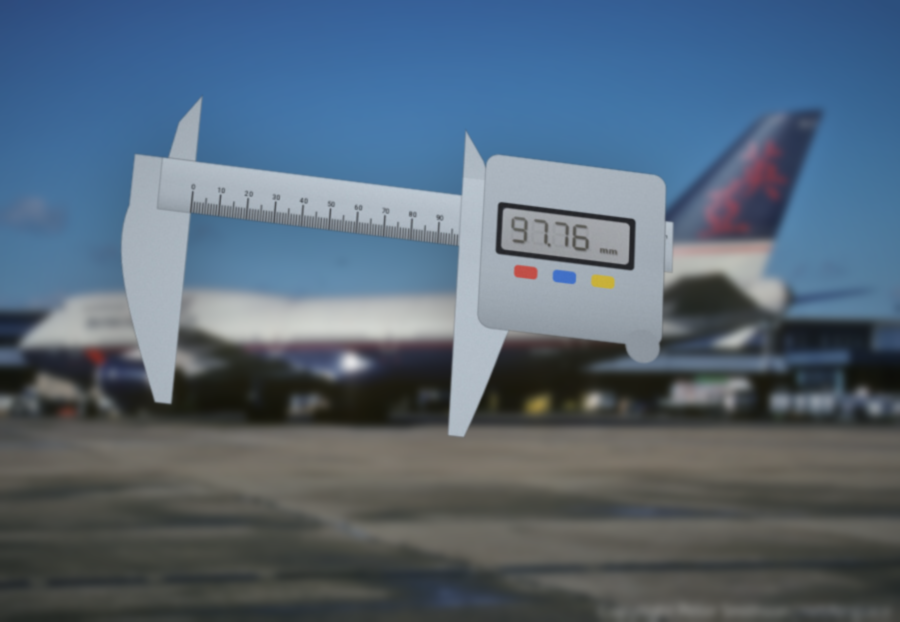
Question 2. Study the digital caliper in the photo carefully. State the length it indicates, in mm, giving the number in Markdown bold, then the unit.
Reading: **97.76** mm
